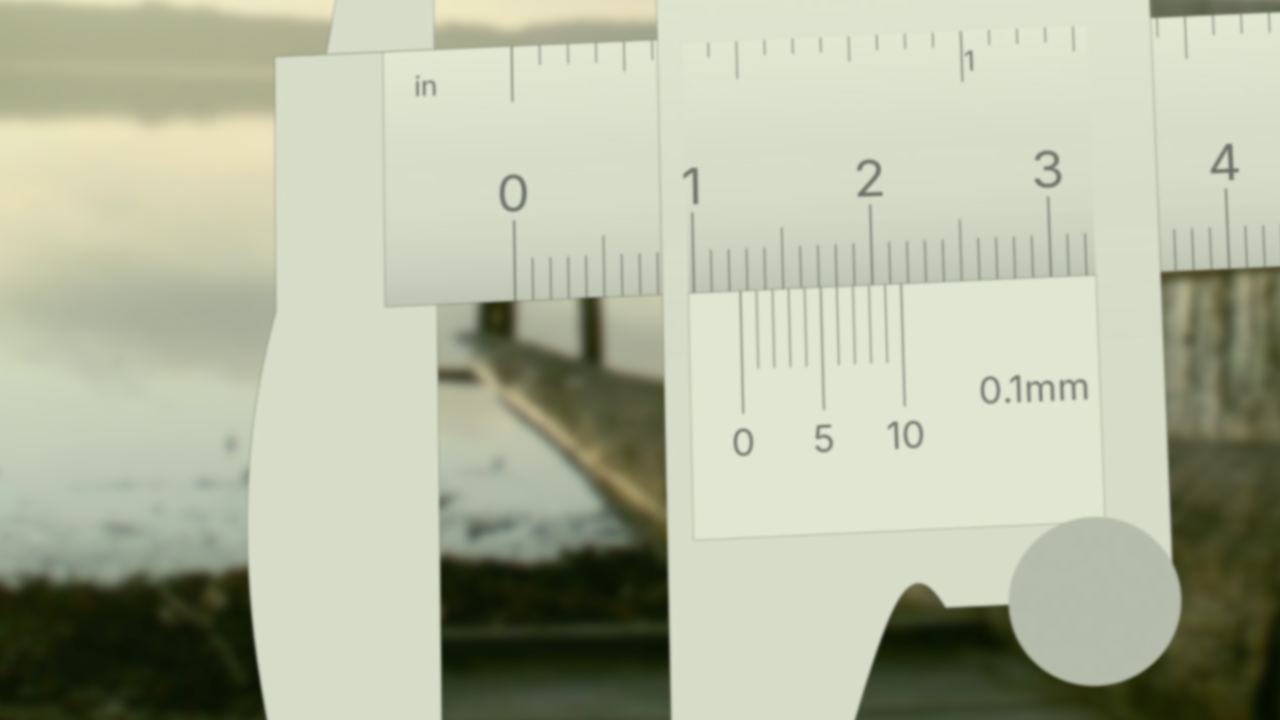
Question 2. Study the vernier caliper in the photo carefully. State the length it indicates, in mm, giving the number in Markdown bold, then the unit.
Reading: **12.6** mm
